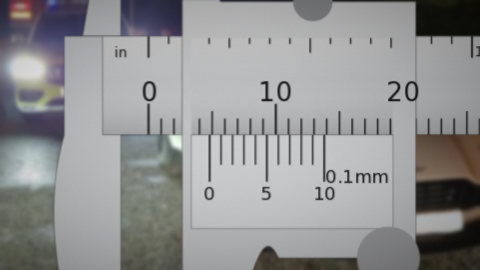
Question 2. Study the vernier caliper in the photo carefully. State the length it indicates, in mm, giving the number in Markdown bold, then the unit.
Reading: **4.8** mm
